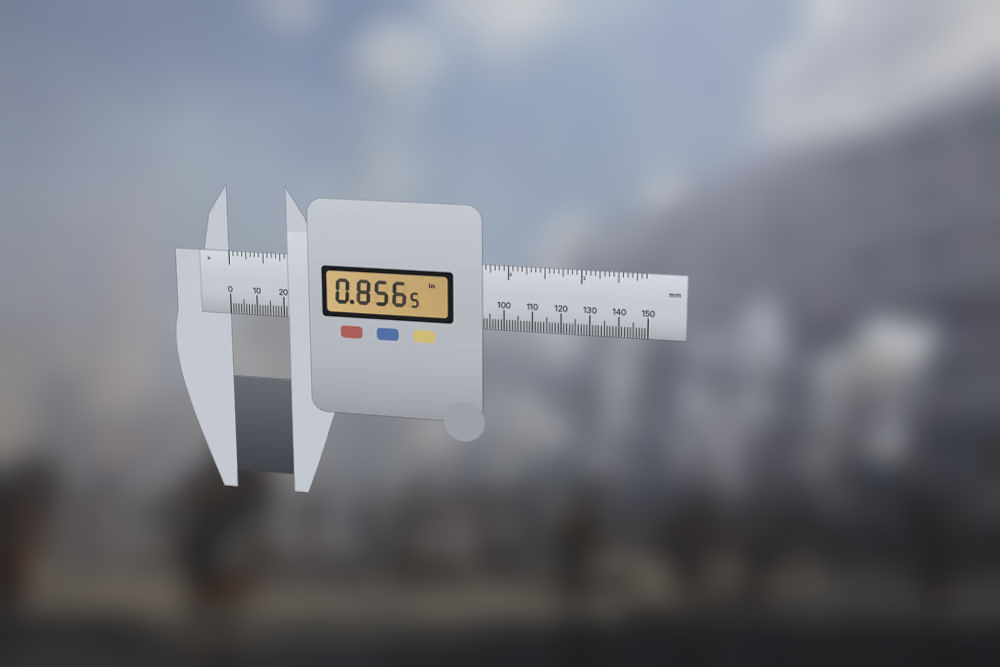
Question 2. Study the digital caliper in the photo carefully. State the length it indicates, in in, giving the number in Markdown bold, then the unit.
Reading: **0.8565** in
